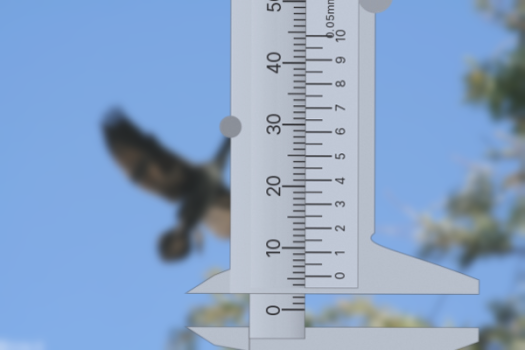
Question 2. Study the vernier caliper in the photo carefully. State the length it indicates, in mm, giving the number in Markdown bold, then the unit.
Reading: **5.4** mm
